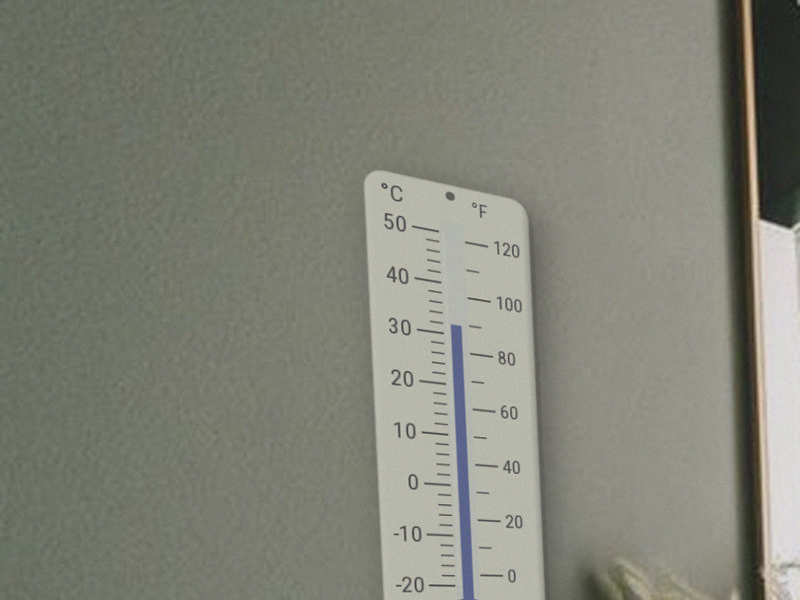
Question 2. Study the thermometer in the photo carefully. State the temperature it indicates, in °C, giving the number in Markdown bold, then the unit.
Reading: **32** °C
